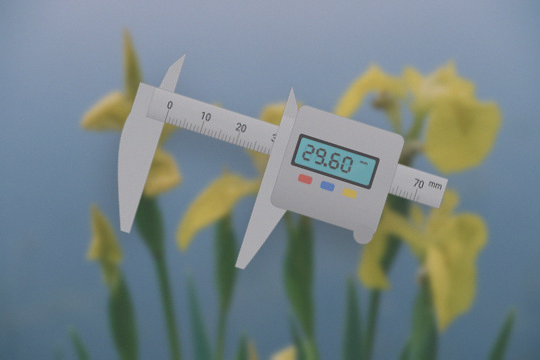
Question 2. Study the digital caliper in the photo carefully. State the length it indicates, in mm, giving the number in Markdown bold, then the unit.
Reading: **29.60** mm
